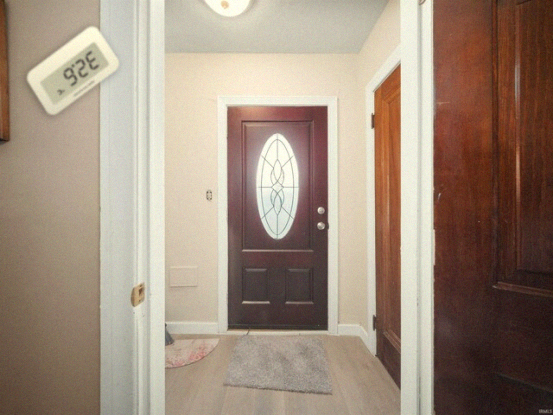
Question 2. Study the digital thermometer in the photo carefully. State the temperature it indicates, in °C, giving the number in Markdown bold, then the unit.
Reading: **32.6** °C
